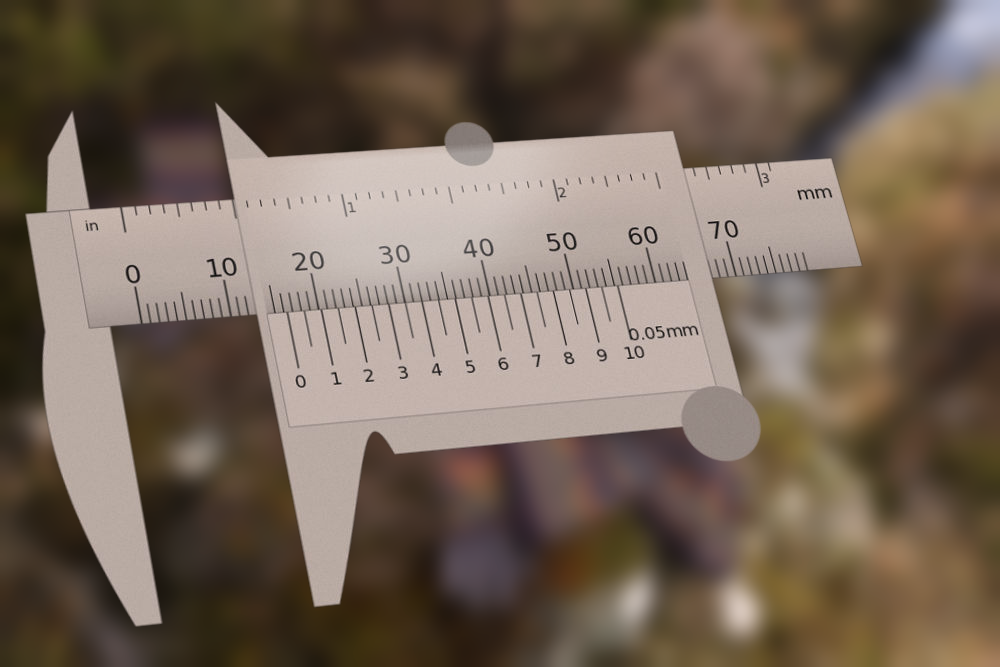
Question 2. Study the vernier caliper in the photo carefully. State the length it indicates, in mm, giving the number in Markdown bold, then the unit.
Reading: **16.4** mm
